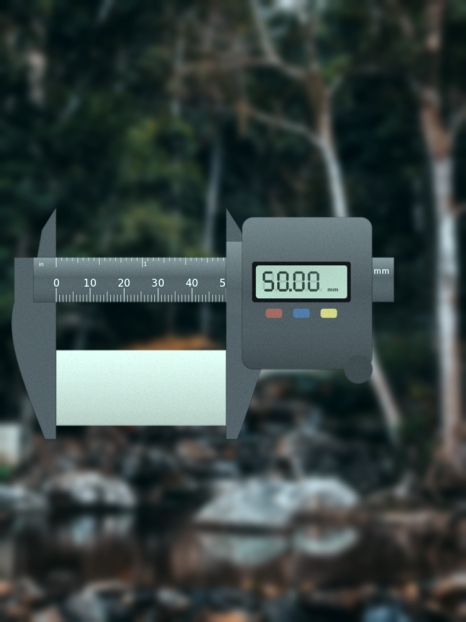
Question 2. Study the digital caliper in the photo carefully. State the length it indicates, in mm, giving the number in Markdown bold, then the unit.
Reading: **50.00** mm
